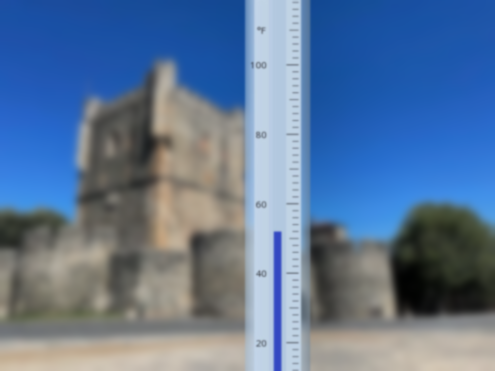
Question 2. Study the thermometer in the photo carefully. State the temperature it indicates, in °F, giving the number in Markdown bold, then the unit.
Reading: **52** °F
